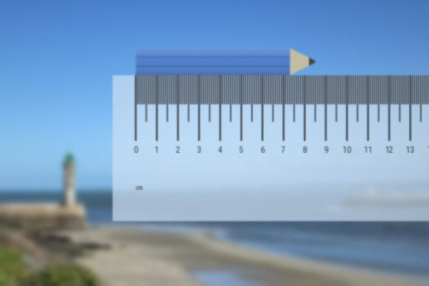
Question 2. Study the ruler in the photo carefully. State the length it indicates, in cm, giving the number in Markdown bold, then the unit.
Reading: **8.5** cm
